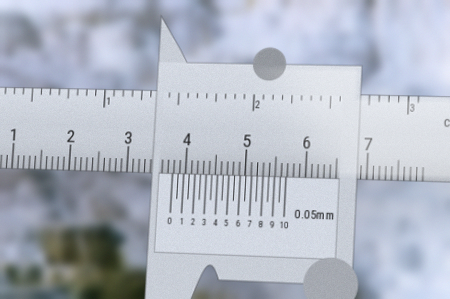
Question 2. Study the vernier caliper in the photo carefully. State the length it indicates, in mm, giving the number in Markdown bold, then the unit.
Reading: **37.8** mm
